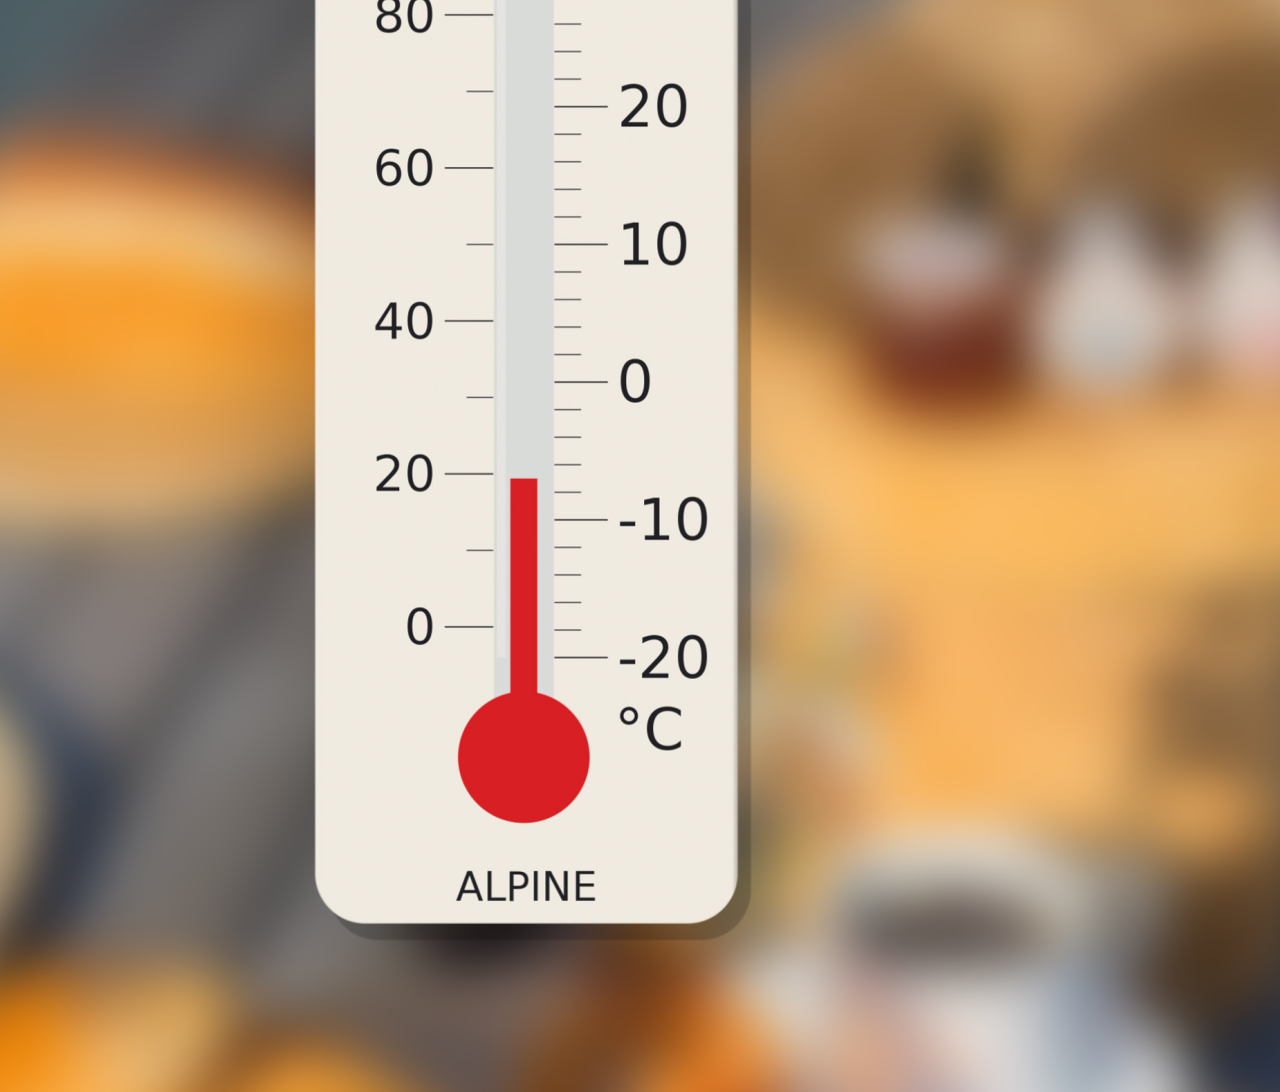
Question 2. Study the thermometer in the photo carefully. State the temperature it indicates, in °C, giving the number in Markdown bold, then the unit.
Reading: **-7** °C
